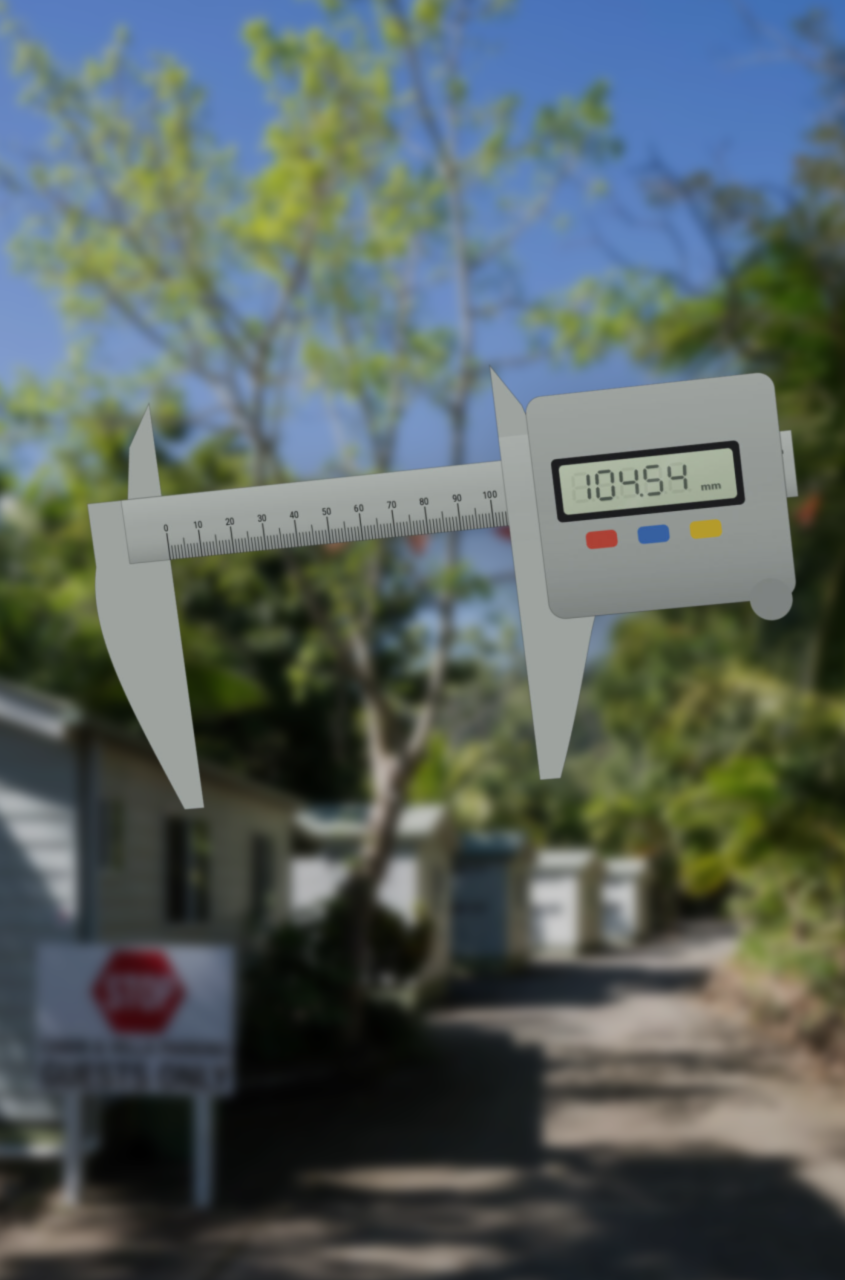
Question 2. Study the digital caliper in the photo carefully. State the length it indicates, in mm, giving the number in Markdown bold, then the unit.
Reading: **104.54** mm
